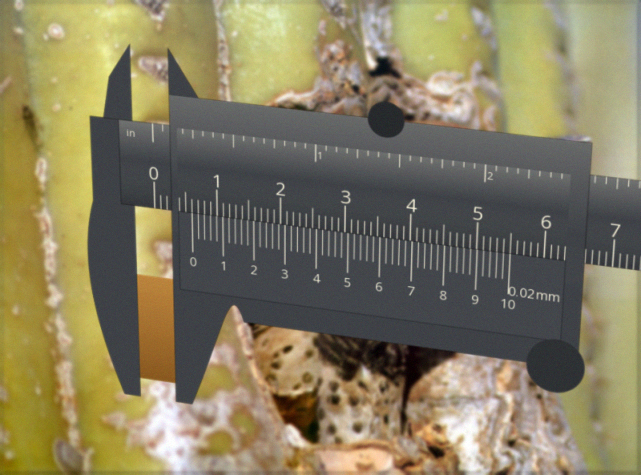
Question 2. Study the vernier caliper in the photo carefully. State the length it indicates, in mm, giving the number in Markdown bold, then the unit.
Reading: **6.0** mm
